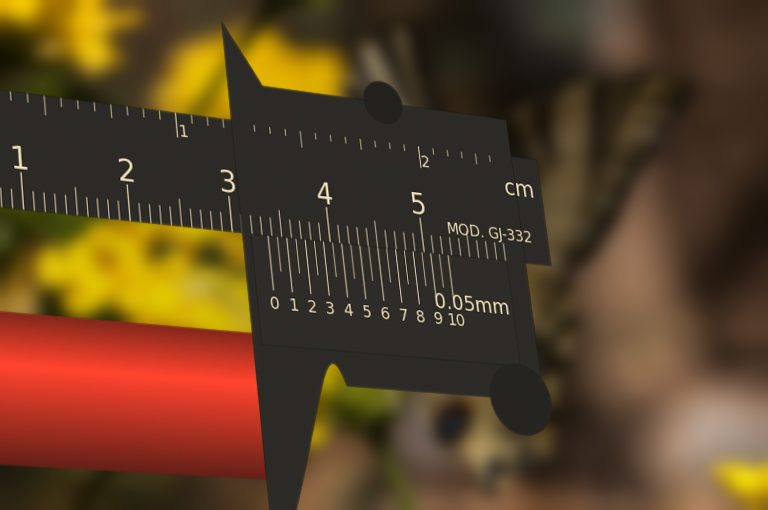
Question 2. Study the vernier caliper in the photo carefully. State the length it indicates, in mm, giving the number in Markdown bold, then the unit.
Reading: **33.6** mm
